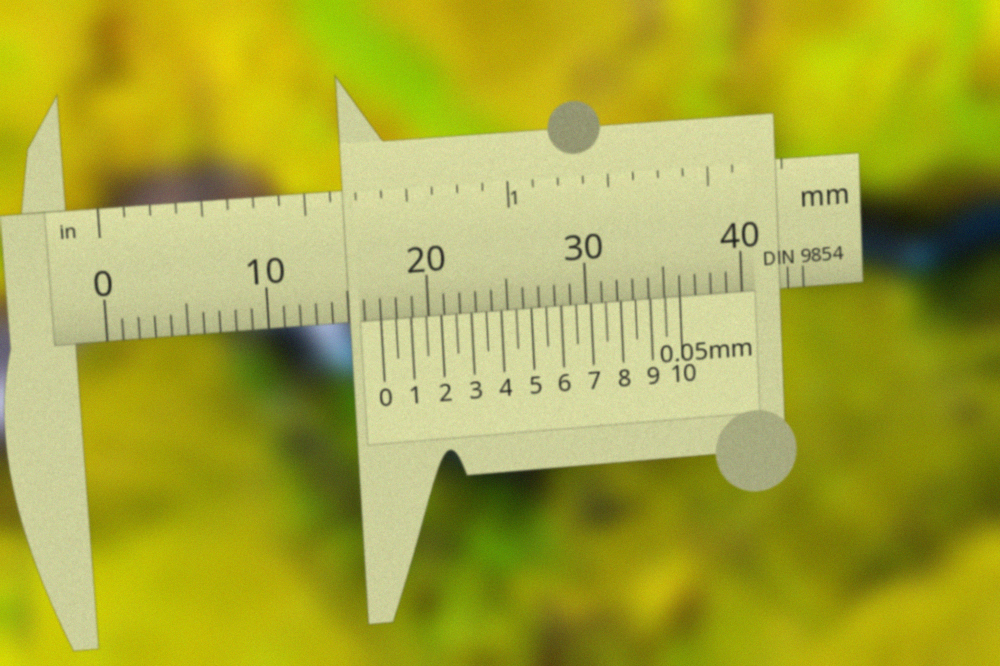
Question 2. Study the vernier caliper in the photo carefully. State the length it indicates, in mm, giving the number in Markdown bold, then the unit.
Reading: **17.0** mm
